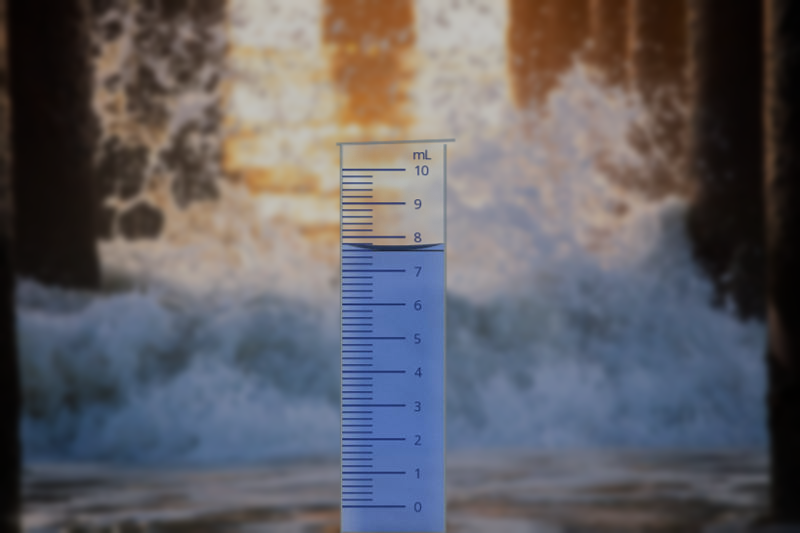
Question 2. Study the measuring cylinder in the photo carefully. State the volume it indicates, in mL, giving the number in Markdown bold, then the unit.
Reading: **7.6** mL
